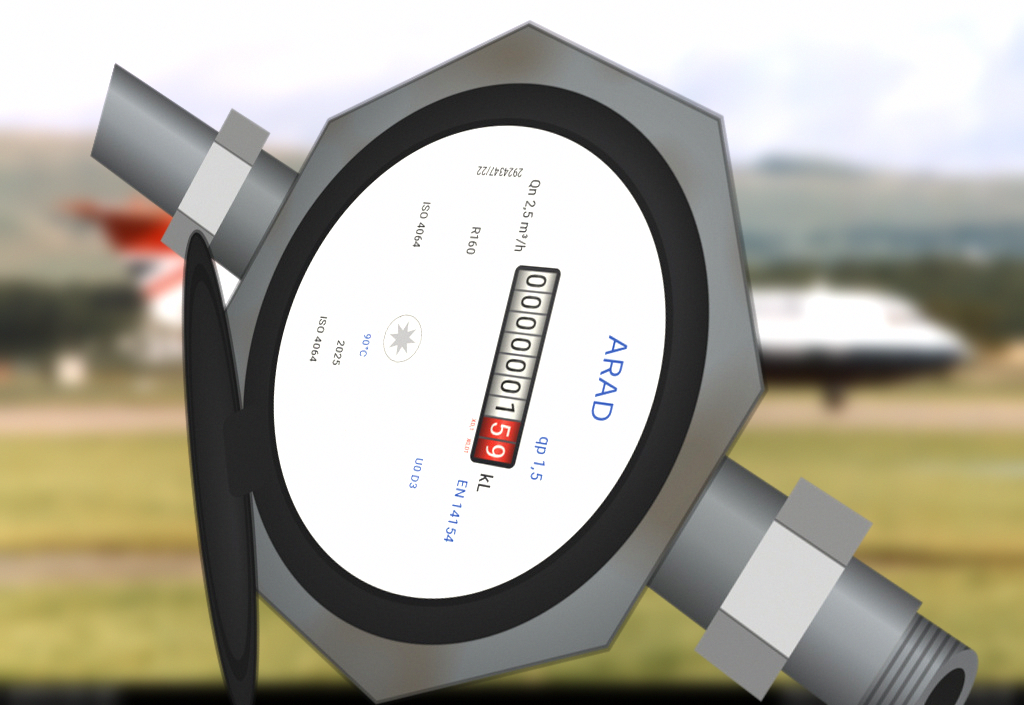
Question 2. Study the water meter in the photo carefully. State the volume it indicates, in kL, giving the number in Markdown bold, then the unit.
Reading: **1.59** kL
